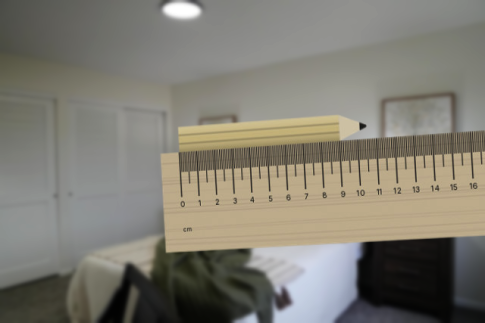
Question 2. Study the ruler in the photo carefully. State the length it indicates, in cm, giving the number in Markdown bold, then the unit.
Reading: **10.5** cm
